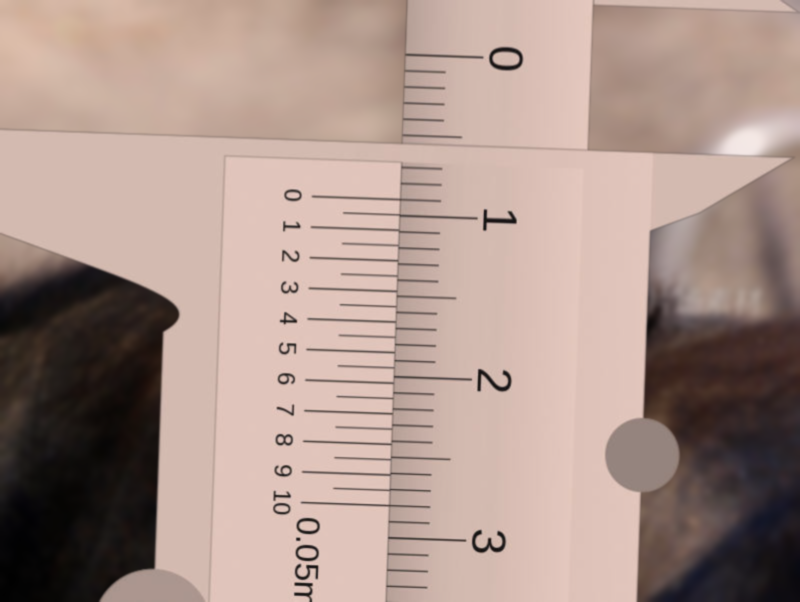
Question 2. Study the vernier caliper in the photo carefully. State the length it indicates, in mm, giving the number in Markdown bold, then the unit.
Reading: **9.0** mm
